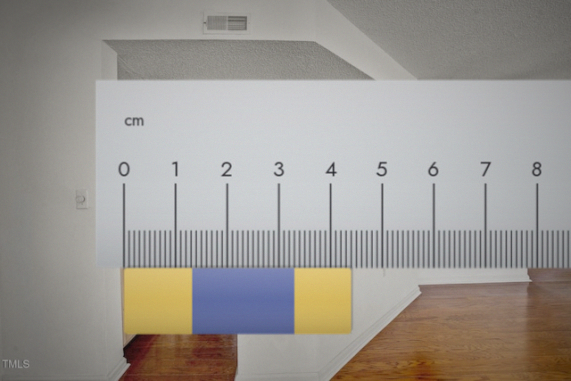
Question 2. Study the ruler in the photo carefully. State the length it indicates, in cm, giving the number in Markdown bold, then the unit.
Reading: **4.4** cm
